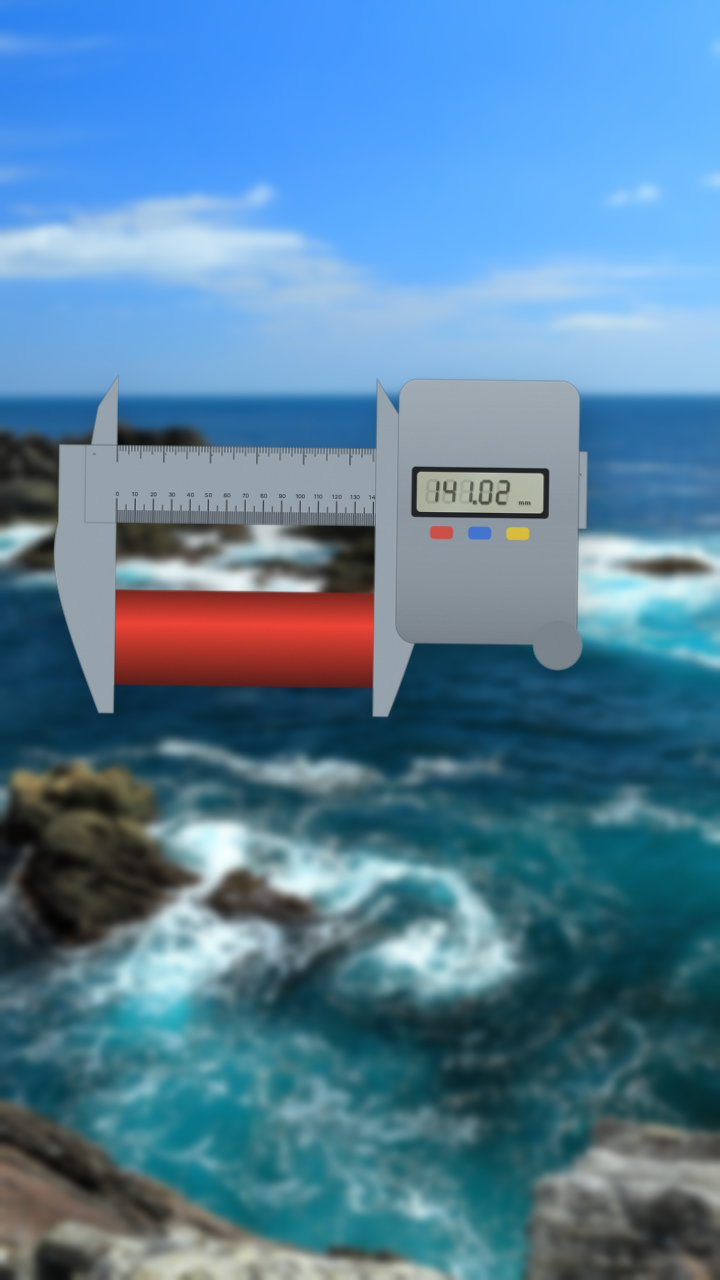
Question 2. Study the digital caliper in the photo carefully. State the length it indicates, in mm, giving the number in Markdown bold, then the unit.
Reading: **141.02** mm
